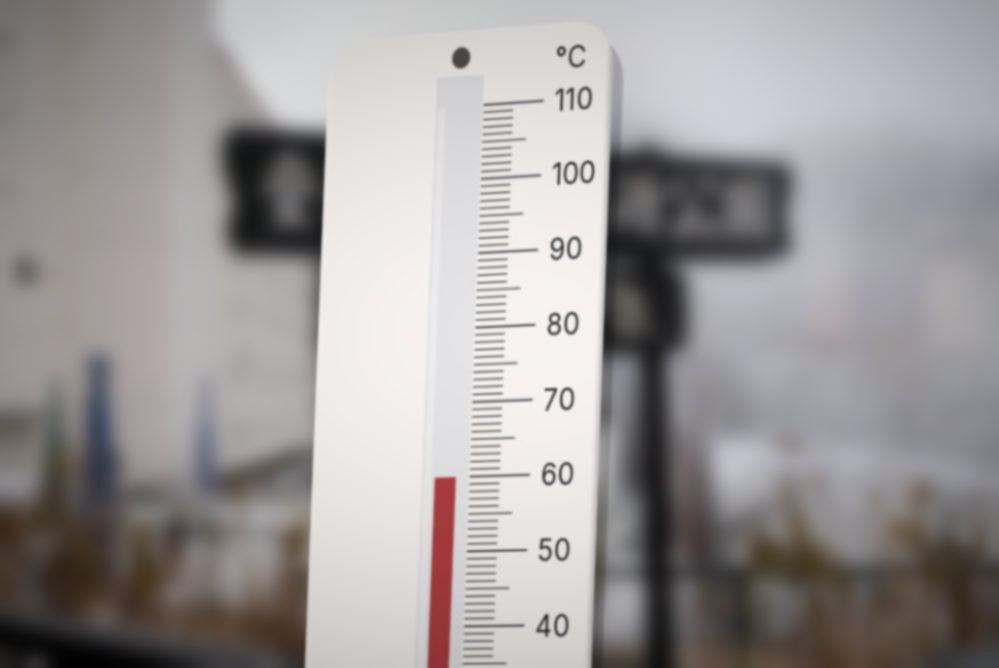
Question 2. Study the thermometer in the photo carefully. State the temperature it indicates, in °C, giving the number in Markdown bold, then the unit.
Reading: **60** °C
